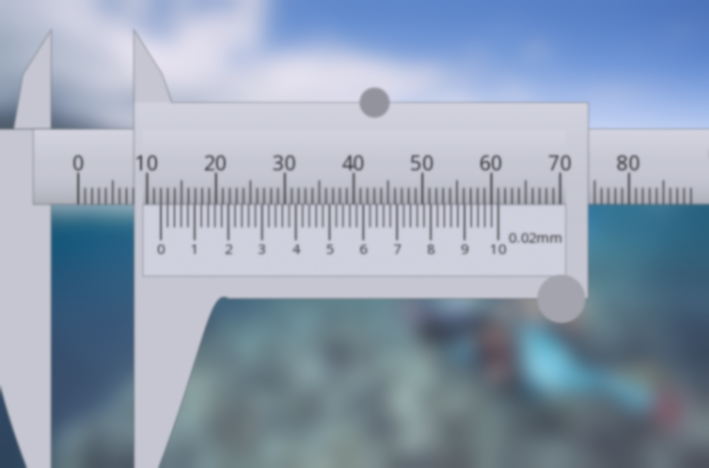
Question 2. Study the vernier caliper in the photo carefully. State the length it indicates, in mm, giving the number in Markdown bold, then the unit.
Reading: **12.0** mm
